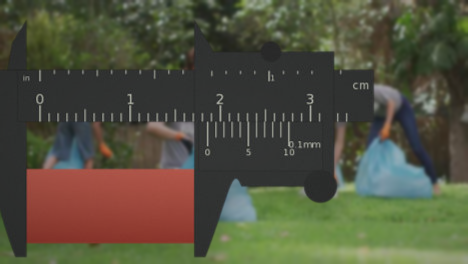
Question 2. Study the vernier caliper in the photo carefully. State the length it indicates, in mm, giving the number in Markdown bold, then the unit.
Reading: **18.6** mm
